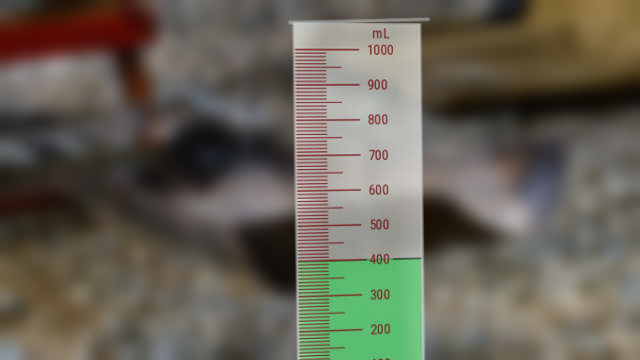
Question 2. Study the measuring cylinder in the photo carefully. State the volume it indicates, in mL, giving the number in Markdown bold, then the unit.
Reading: **400** mL
